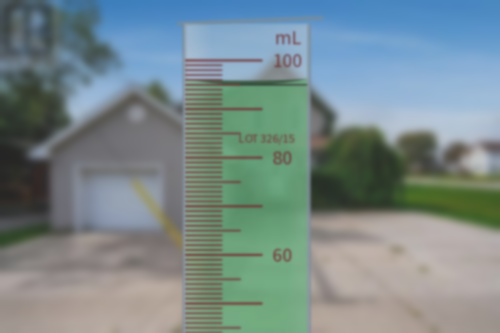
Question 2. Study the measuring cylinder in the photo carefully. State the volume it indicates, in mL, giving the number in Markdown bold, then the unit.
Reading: **95** mL
